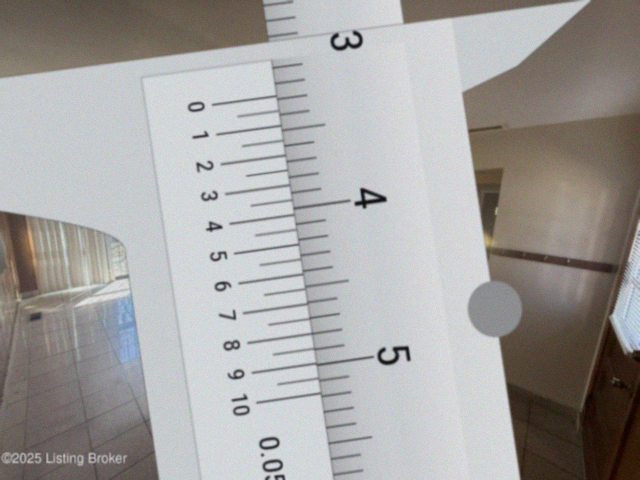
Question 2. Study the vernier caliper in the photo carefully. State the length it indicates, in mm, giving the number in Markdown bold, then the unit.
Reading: **32.8** mm
